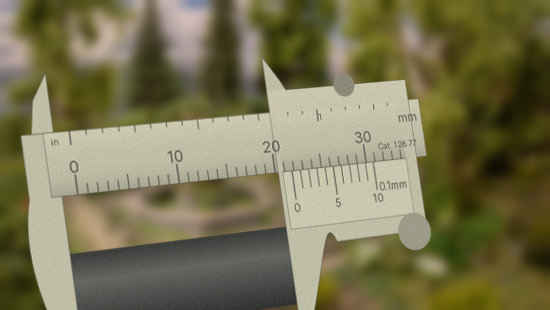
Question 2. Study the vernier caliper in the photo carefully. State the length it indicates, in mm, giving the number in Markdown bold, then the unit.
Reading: **21.8** mm
